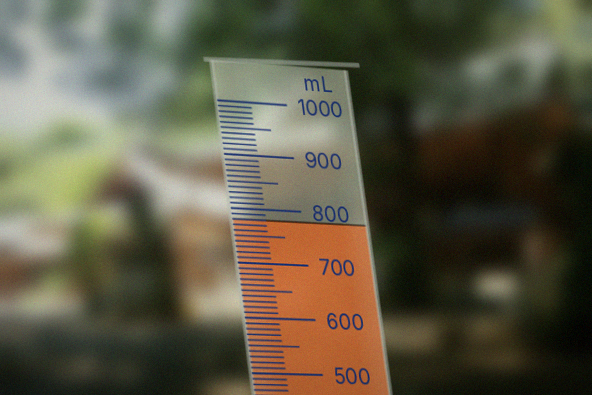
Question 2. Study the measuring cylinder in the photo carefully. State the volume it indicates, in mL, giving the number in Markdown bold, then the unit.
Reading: **780** mL
